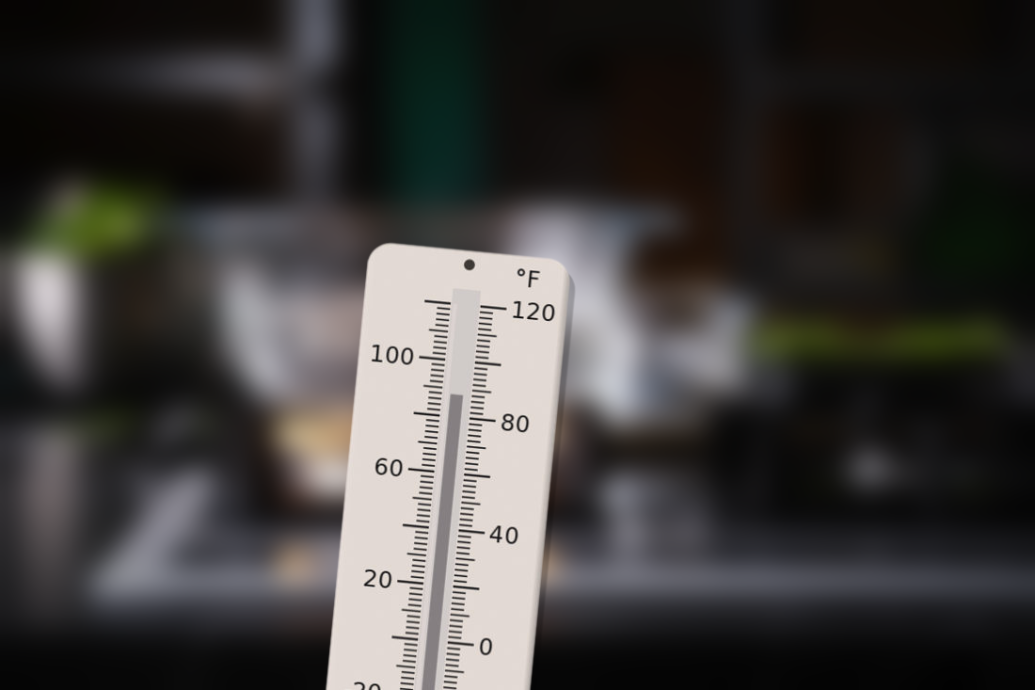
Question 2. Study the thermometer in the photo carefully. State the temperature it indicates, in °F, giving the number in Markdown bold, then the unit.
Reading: **88** °F
